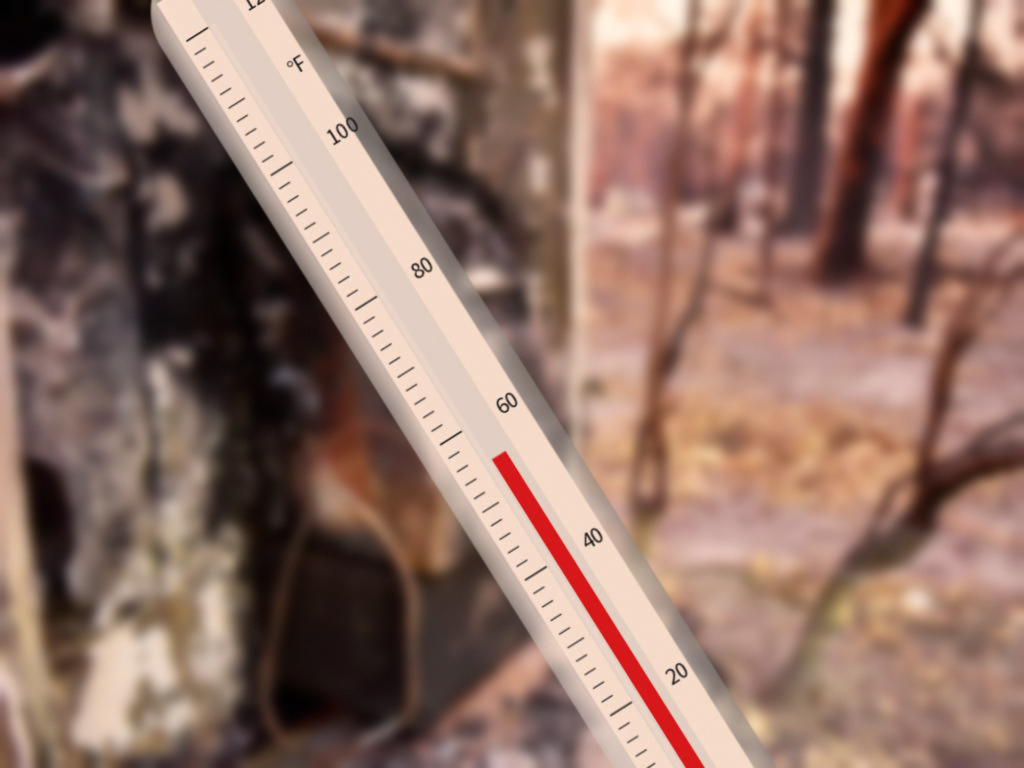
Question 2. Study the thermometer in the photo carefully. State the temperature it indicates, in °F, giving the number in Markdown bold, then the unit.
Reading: **55** °F
